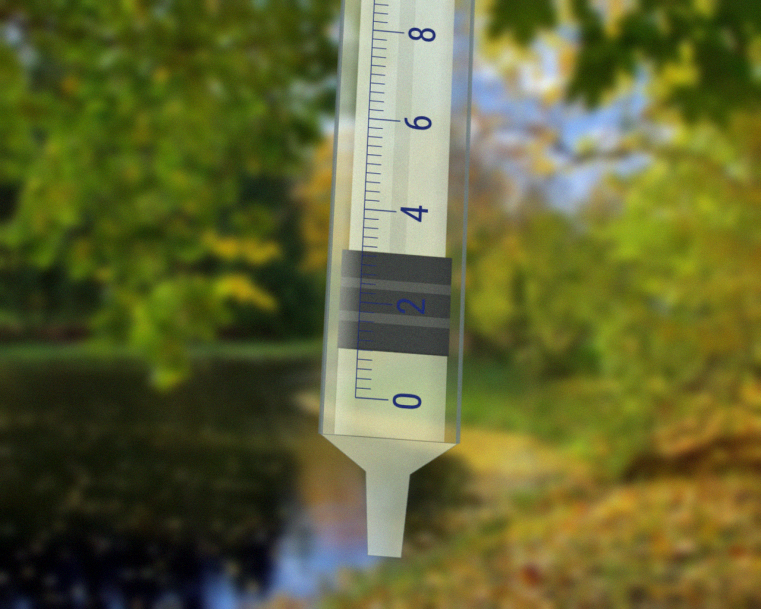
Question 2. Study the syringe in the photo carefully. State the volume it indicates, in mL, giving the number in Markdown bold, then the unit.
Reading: **1** mL
